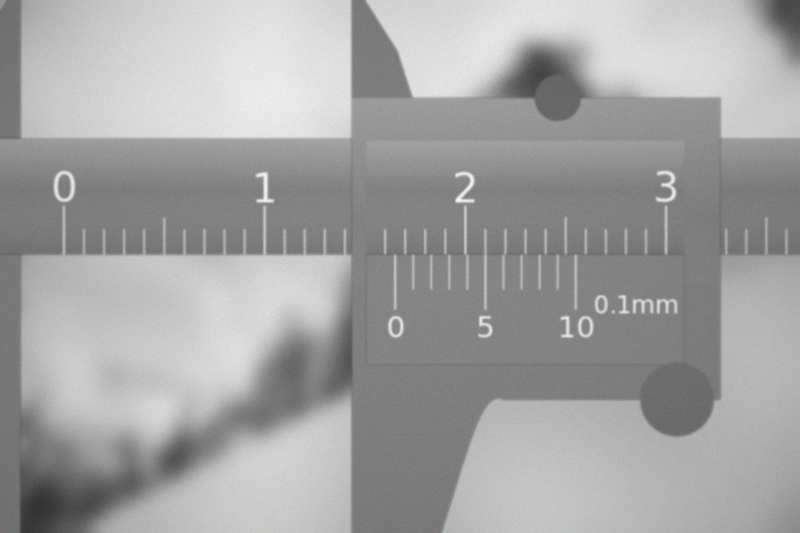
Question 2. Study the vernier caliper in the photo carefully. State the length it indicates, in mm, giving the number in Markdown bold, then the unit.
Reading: **16.5** mm
